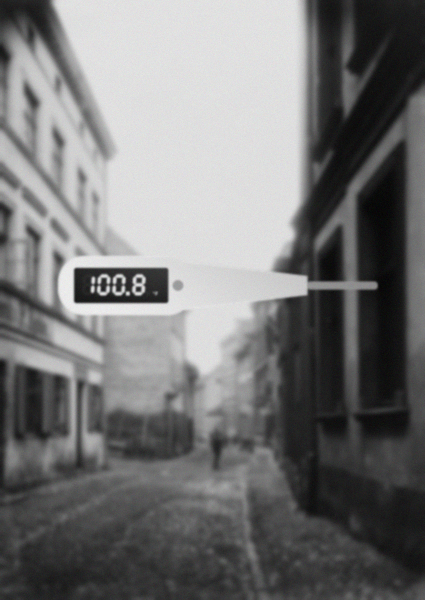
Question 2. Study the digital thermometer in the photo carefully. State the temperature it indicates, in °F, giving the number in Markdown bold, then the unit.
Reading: **100.8** °F
